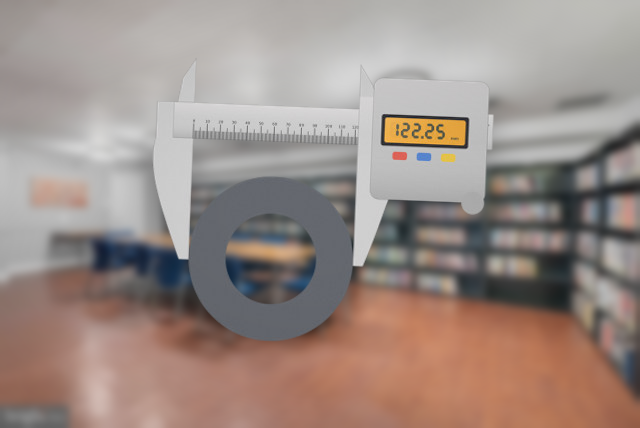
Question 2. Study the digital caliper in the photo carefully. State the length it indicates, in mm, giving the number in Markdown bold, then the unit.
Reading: **122.25** mm
